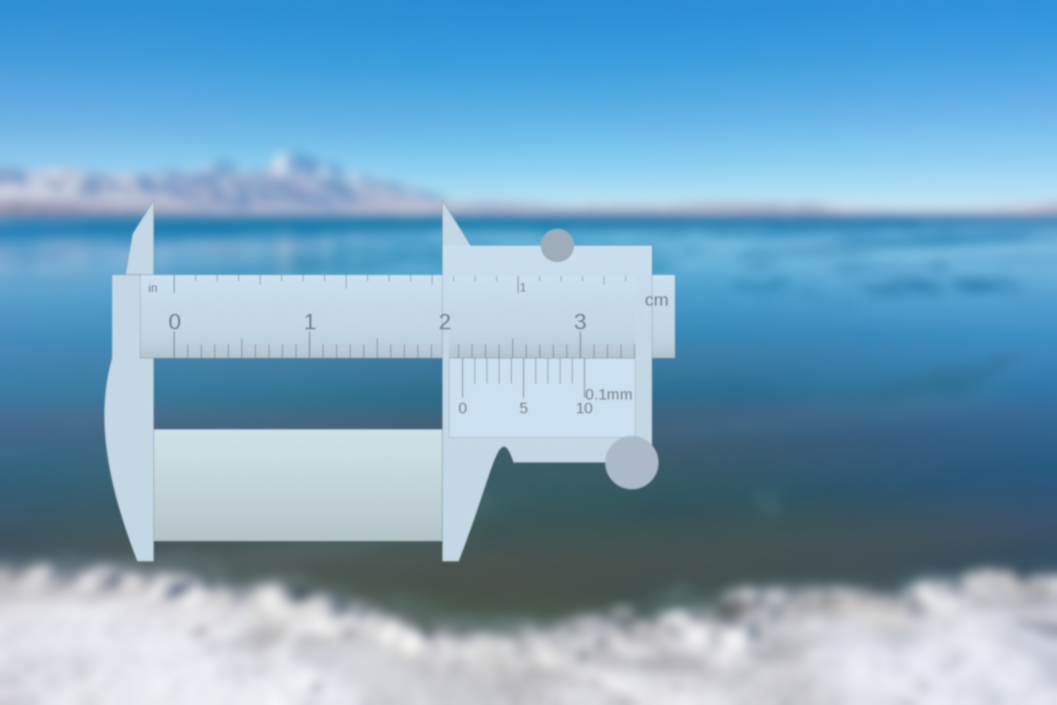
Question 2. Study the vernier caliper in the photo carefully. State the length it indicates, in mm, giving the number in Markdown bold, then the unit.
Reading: **21.3** mm
